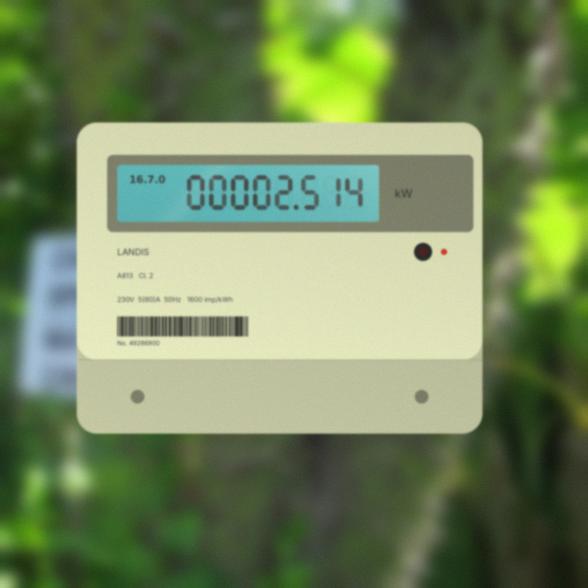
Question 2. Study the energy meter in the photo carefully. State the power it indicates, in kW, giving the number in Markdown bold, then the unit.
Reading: **2.514** kW
